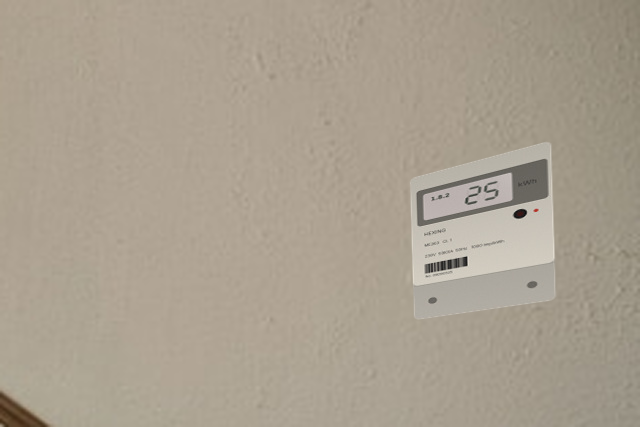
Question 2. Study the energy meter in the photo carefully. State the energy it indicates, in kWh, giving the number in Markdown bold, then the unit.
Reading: **25** kWh
